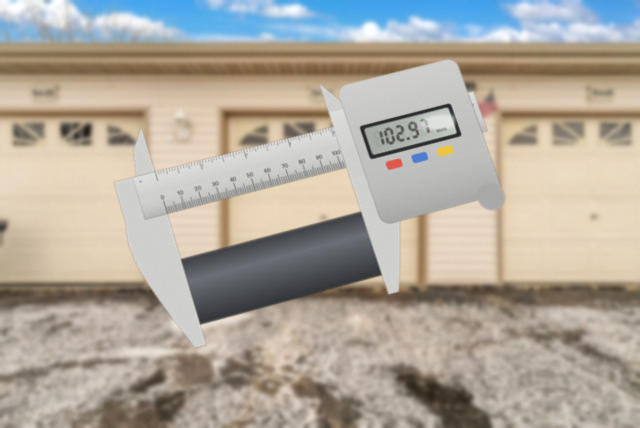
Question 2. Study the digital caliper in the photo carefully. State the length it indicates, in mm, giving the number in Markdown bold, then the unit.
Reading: **102.97** mm
